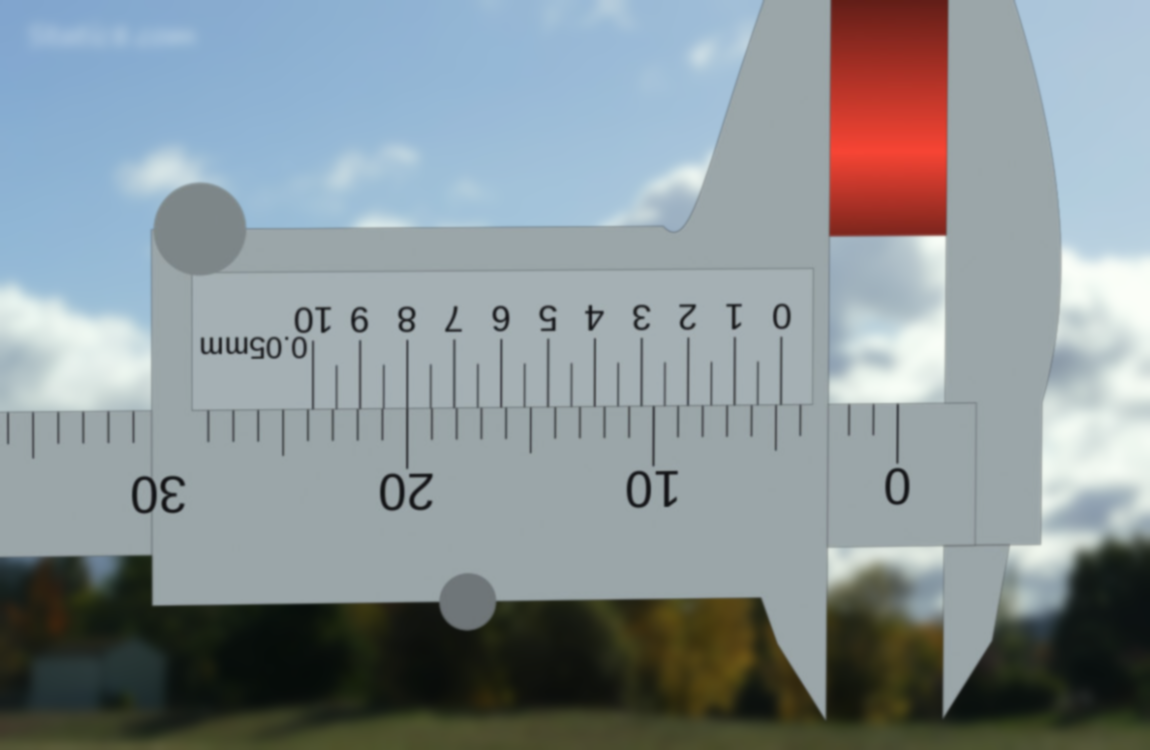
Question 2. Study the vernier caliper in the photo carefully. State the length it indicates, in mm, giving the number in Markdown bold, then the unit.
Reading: **4.8** mm
